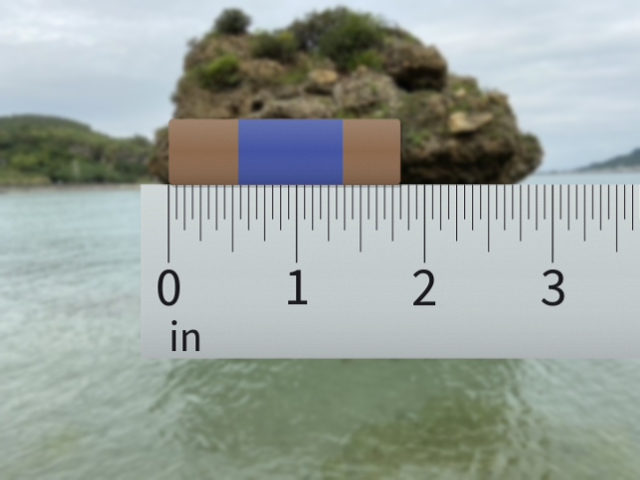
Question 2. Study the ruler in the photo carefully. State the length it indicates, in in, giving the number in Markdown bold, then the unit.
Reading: **1.8125** in
